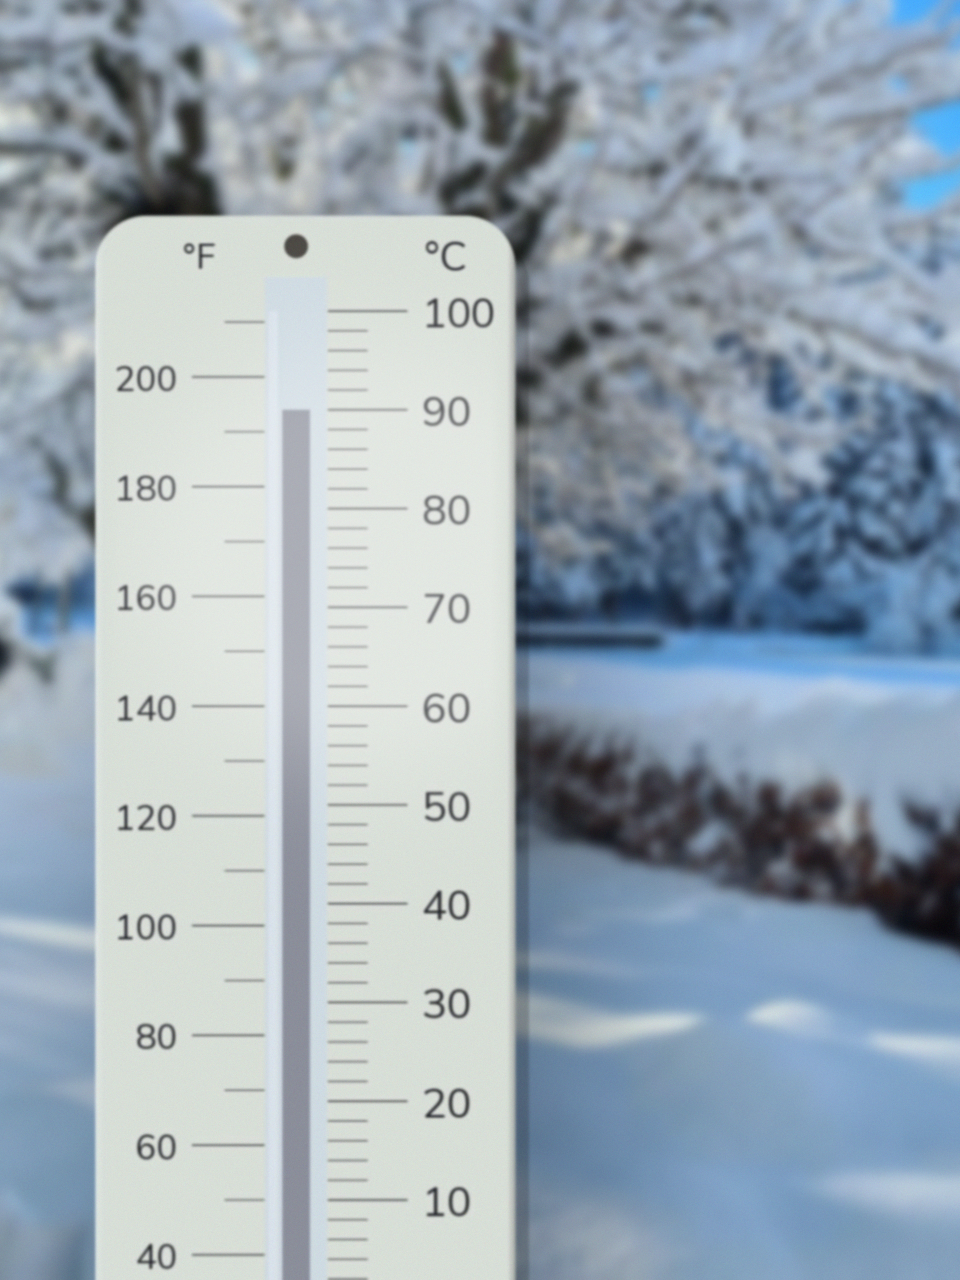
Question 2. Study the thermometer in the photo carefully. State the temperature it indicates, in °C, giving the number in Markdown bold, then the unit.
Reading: **90** °C
